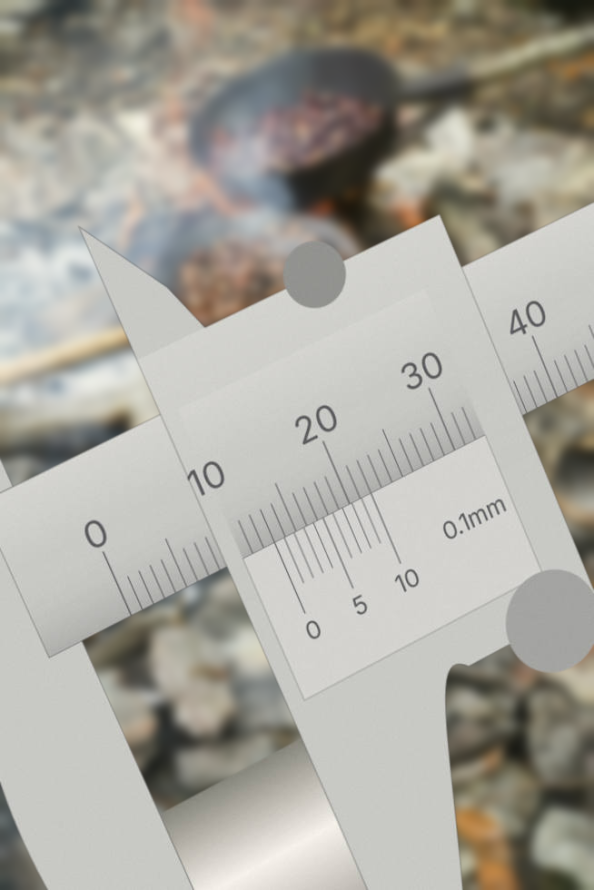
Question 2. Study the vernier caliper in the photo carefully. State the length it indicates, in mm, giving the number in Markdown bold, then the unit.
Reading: **13.0** mm
